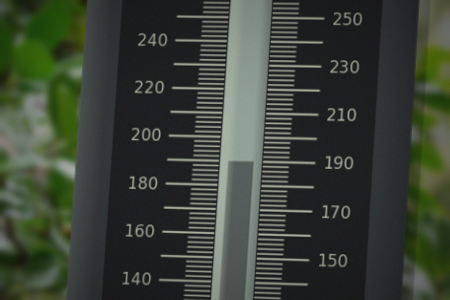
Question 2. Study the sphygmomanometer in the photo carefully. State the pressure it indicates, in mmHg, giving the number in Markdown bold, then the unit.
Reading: **190** mmHg
